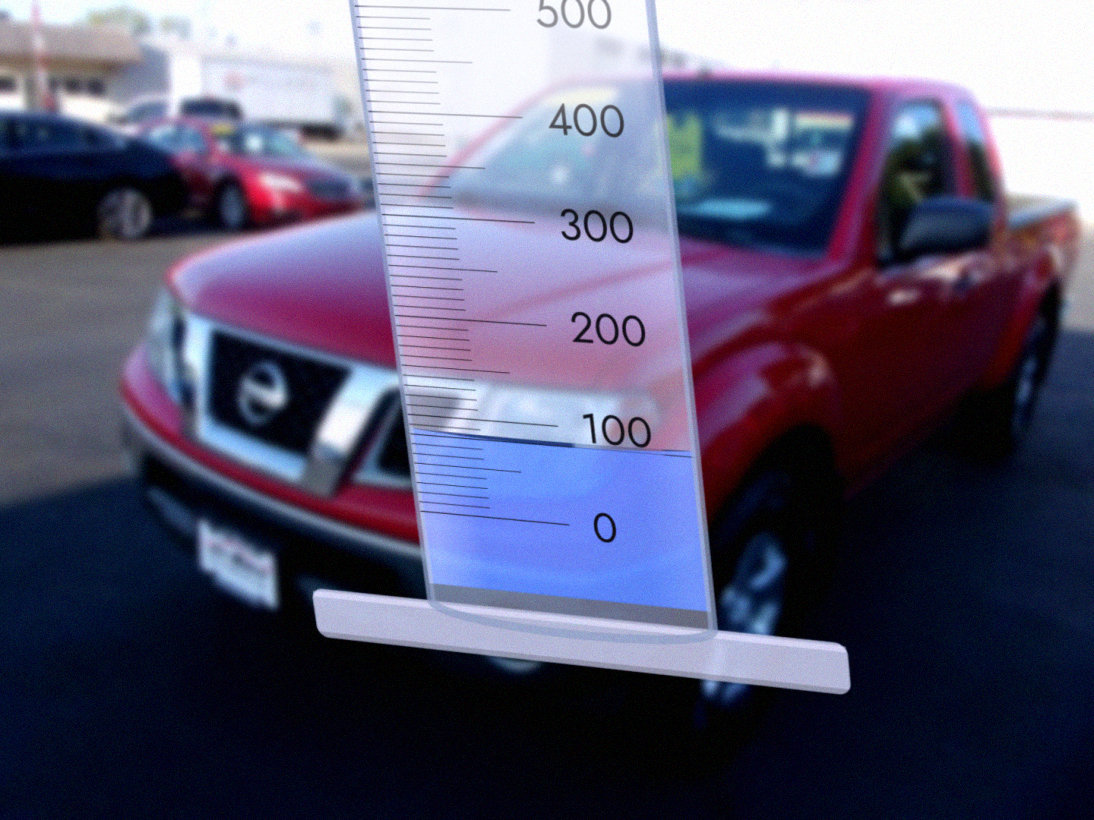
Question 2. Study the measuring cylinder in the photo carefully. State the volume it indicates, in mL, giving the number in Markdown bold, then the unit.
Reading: **80** mL
